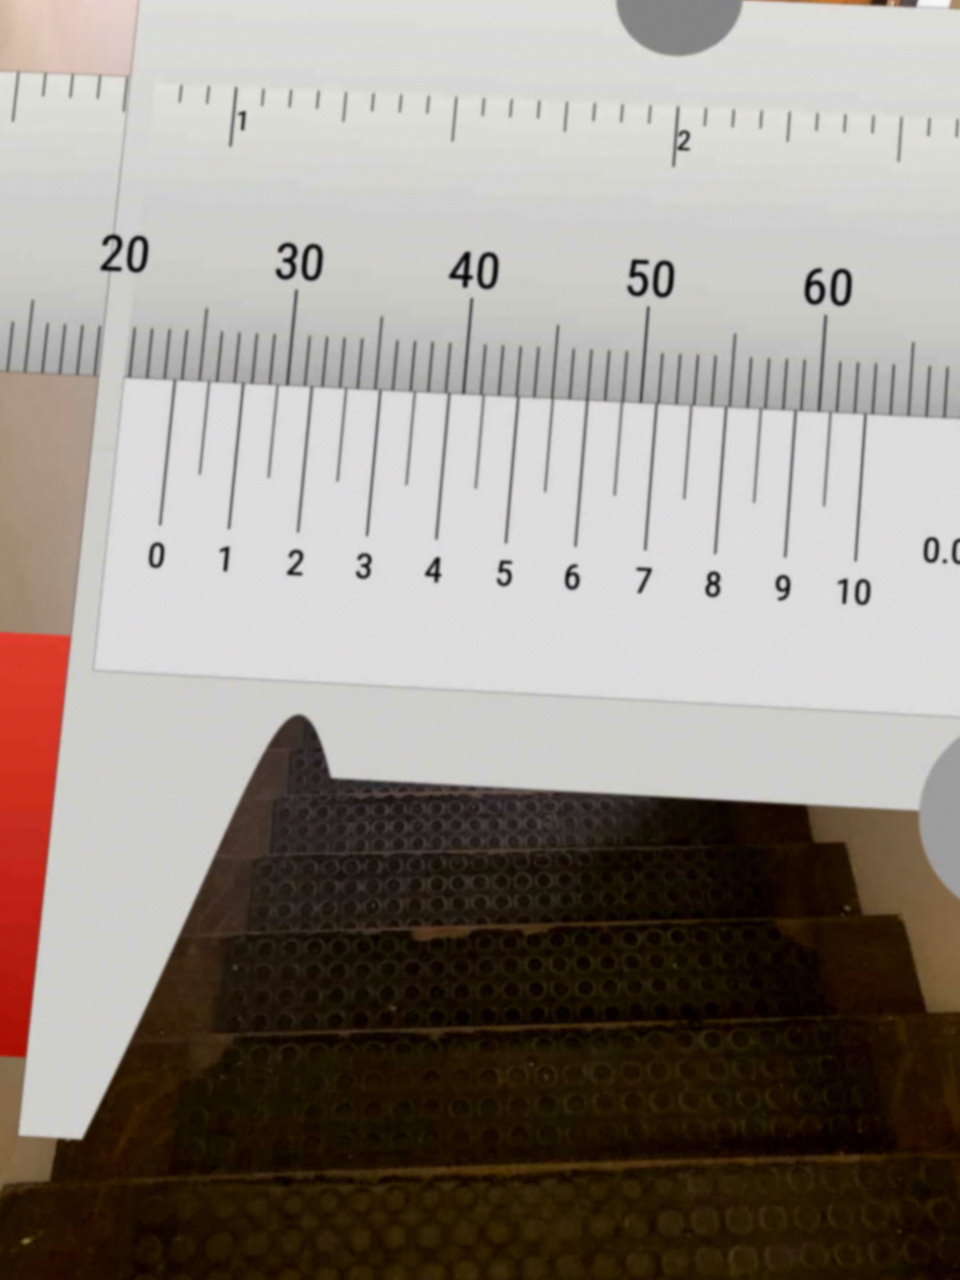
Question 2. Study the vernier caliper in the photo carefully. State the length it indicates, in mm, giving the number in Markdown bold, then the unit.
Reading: **23.6** mm
